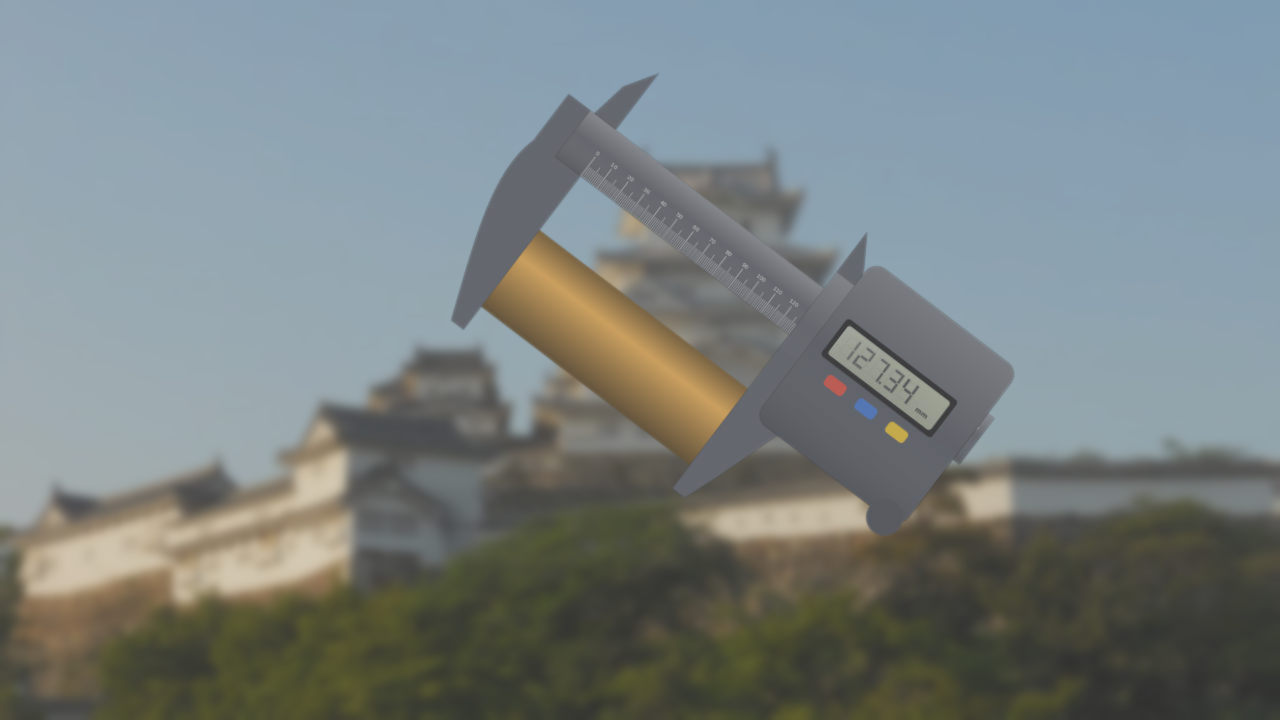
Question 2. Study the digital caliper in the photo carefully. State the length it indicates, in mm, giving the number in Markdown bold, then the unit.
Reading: **127.34** mm
